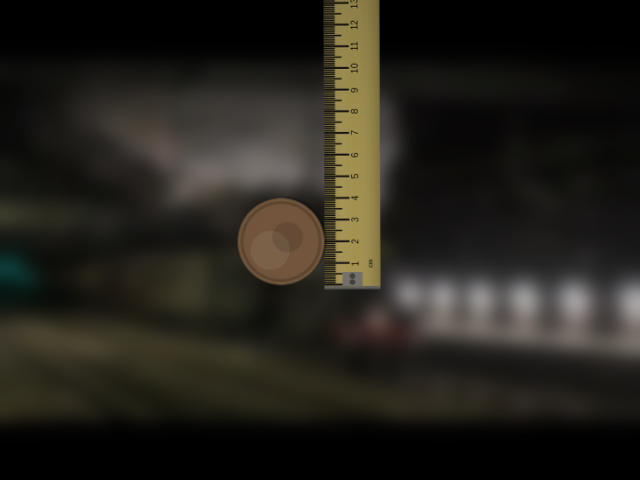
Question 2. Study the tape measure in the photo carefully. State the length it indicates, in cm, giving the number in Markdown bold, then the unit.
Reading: **4** cm
